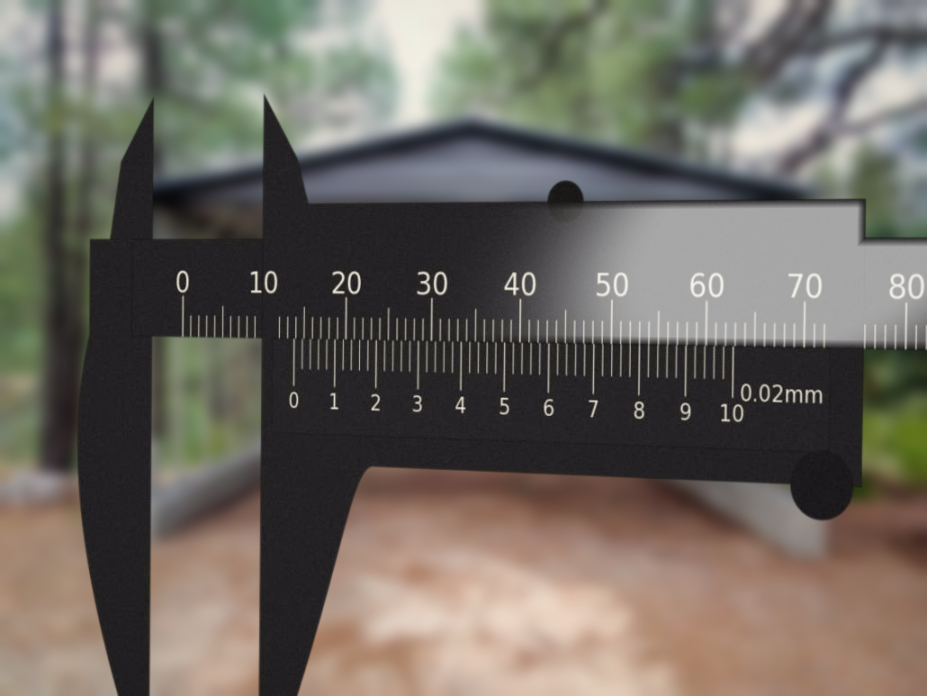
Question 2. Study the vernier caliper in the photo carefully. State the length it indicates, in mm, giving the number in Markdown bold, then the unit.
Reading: **13.8** mm
